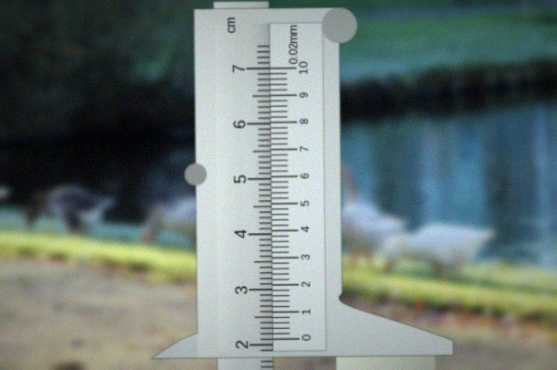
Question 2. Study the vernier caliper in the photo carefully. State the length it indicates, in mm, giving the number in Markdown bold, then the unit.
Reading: **21.0** mm
